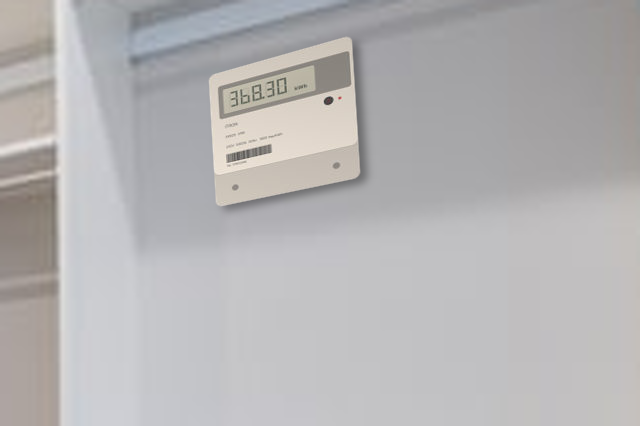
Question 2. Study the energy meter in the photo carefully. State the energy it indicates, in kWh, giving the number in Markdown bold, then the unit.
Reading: **368.30** kWh
